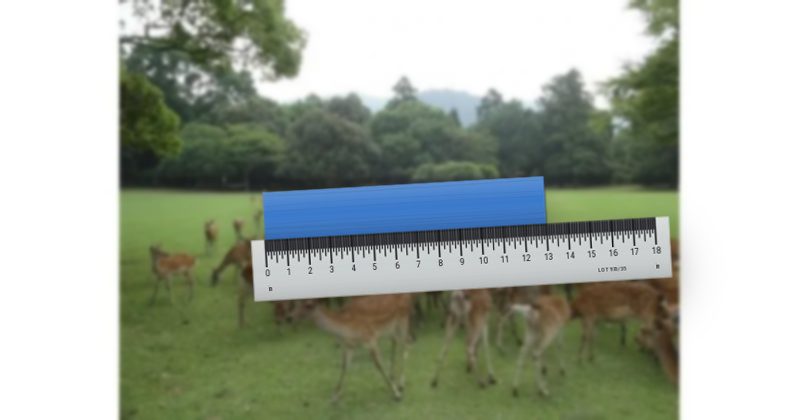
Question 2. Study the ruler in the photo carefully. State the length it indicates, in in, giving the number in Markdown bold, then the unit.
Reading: **13** in
